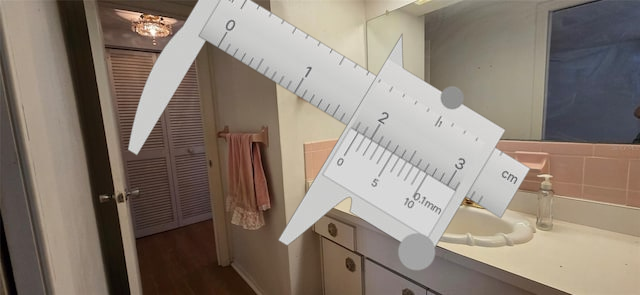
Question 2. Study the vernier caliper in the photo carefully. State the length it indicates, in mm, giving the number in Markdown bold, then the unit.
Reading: **18.4** mm
